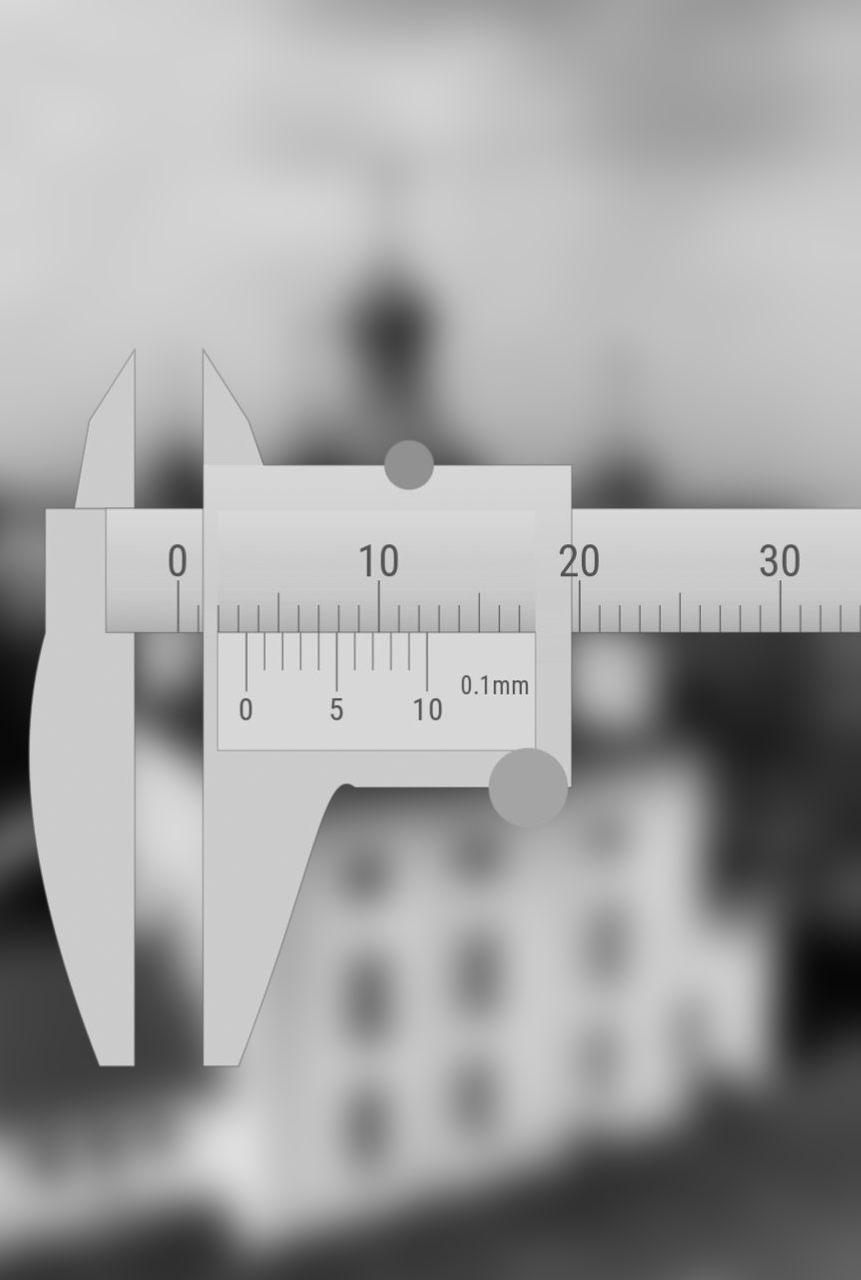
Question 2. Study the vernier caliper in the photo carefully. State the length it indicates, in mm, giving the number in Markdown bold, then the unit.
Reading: **3.4** mm
